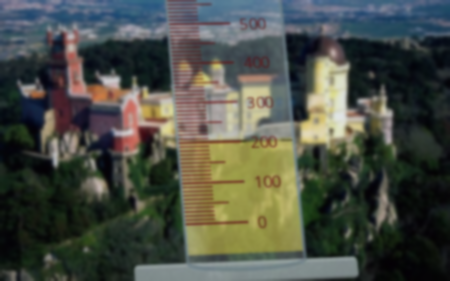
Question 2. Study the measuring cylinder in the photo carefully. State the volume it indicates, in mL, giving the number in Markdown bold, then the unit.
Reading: **200** mL
